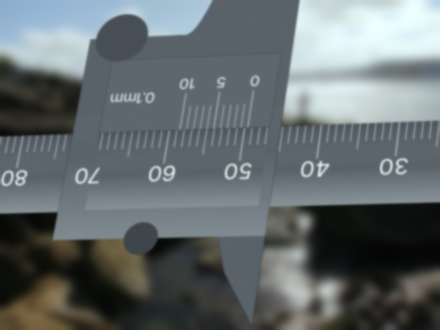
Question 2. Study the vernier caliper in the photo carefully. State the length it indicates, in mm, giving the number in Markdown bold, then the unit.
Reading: **49.6** mm
